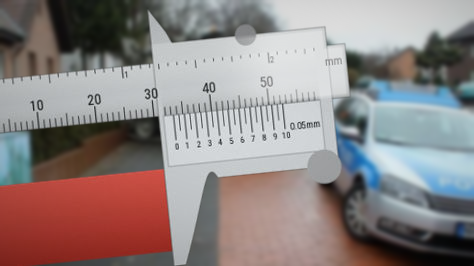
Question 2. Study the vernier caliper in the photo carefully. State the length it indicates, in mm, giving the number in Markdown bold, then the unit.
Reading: **33.4** mm
